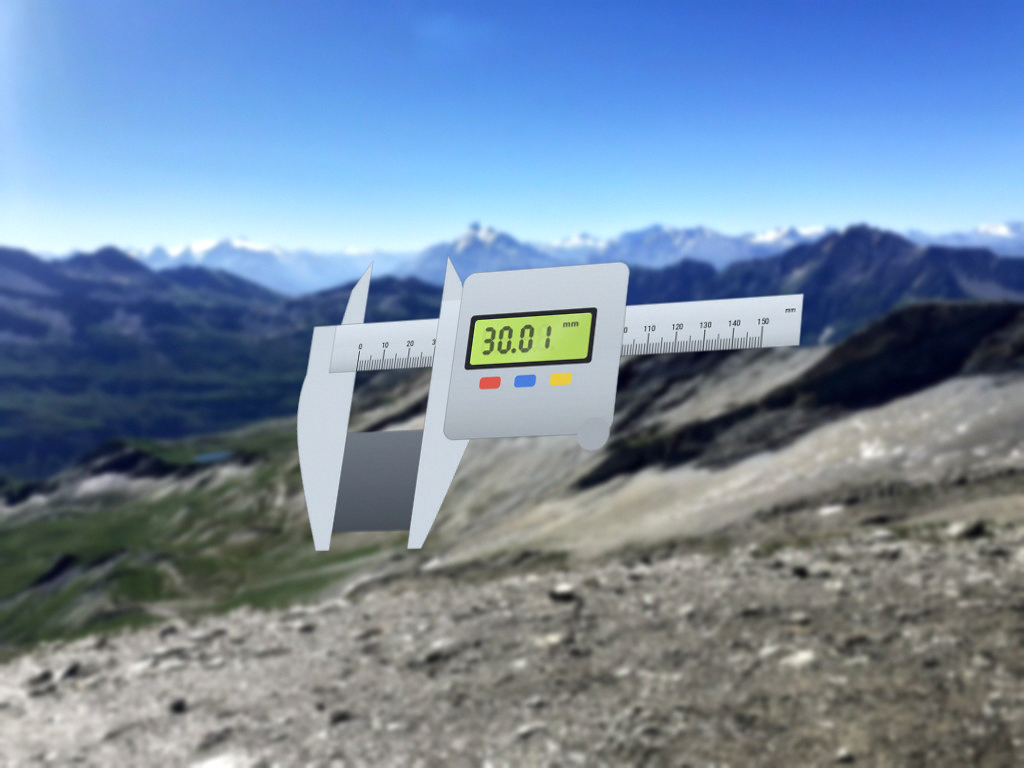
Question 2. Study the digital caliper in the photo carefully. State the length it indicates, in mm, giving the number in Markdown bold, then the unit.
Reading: **30.01** mm
